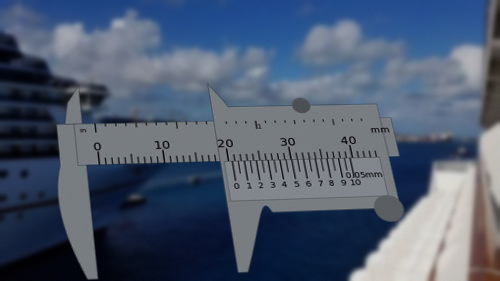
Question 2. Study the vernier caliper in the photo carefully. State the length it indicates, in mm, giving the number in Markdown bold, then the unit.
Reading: **20.6** mm
